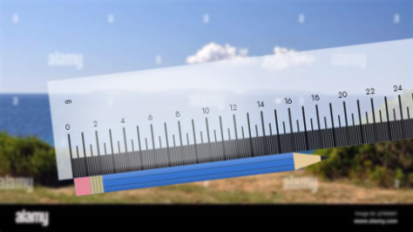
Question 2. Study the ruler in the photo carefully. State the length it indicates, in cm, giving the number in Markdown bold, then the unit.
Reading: **18.5** cm
